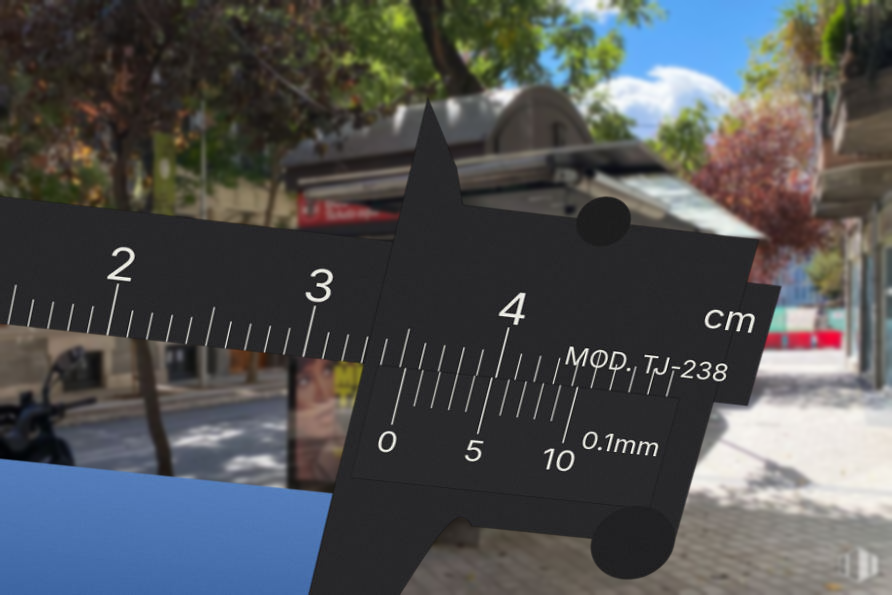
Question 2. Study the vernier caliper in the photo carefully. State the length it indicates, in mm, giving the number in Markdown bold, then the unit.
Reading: **35.3** mm
